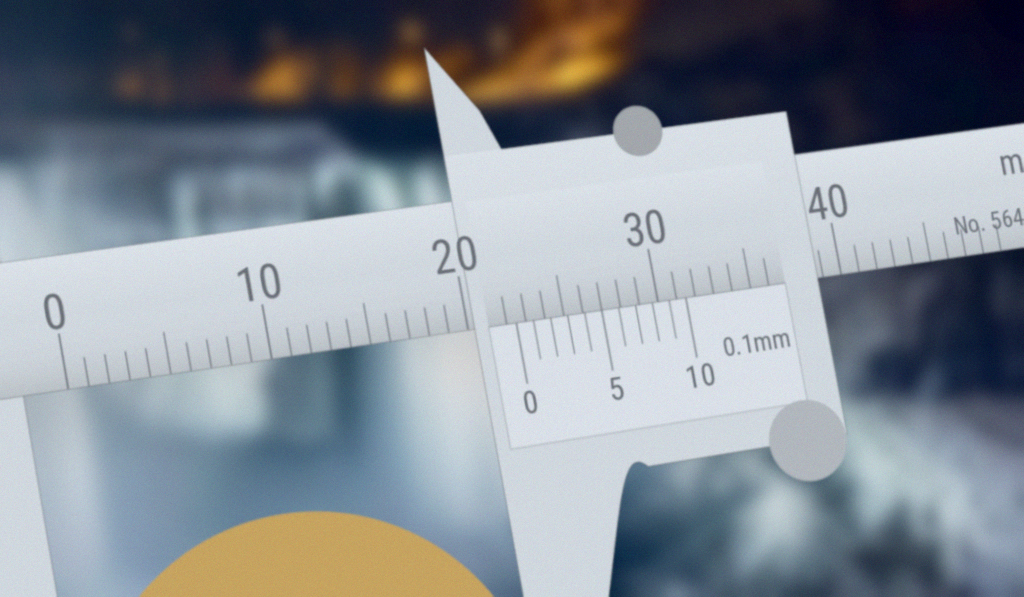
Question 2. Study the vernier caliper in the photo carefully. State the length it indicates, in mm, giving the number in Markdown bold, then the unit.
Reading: **22.5** mm
